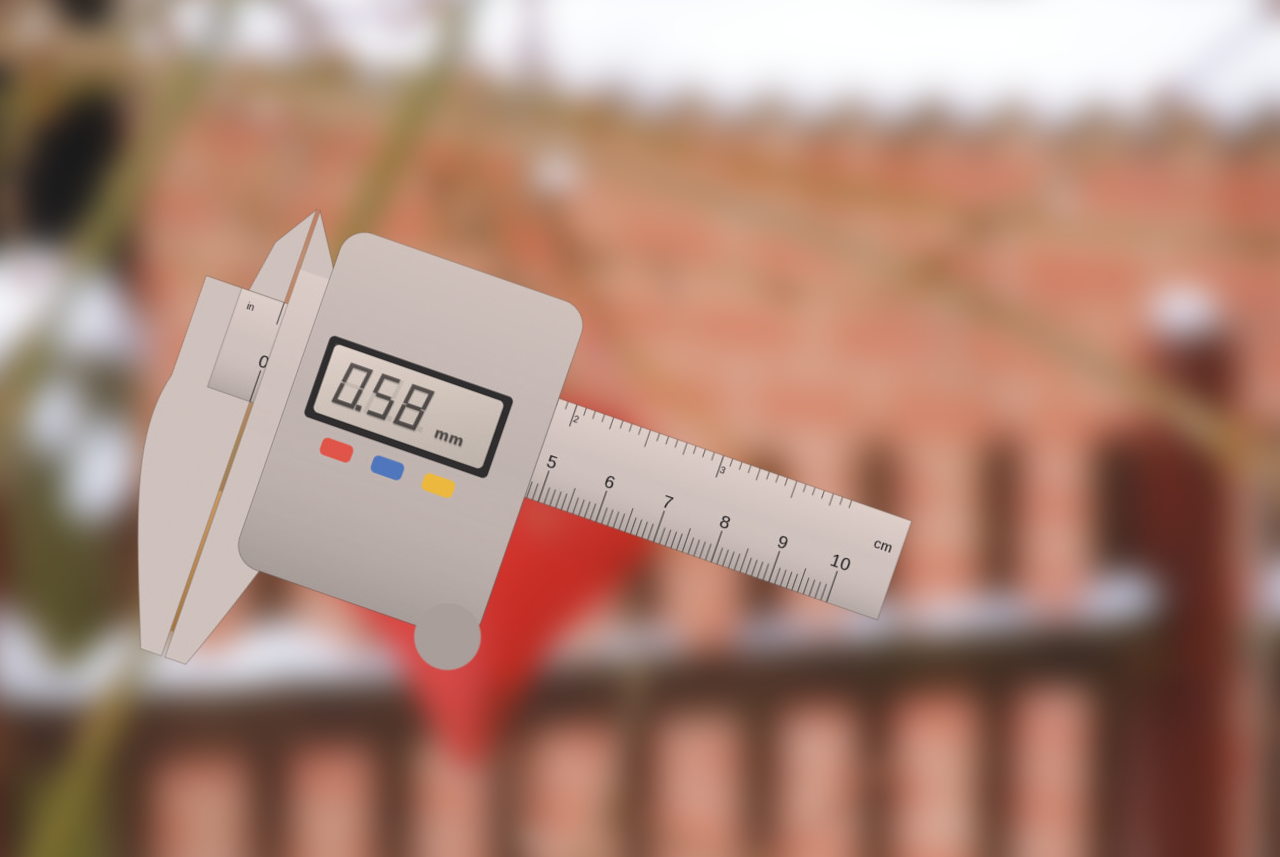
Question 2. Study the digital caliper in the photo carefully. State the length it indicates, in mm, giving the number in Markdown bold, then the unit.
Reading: **0.58** mm
